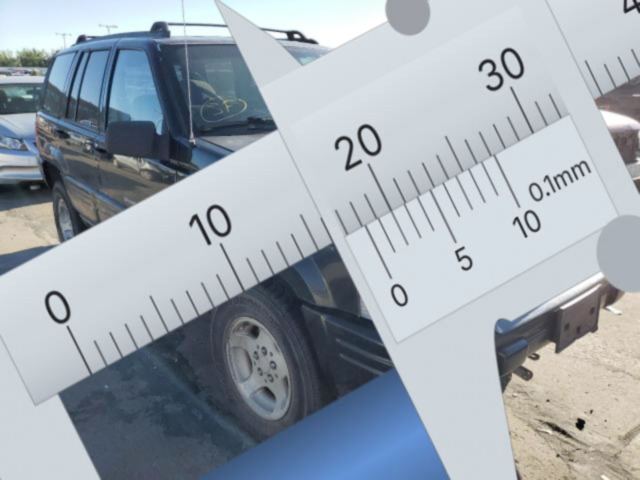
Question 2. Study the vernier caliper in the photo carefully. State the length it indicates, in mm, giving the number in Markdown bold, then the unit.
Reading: **18.2** mm
